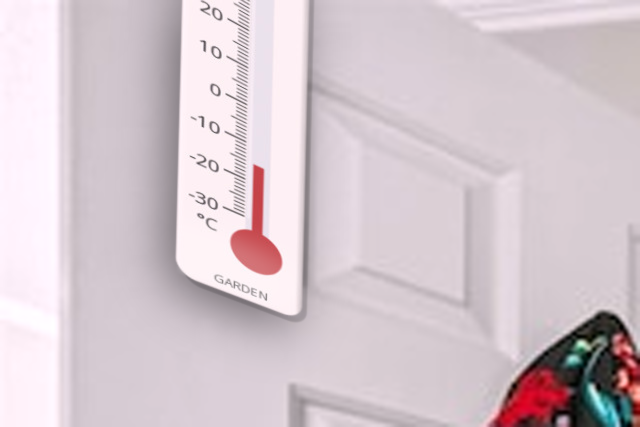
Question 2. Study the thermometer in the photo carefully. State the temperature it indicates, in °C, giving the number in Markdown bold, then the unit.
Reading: **-15** °C
